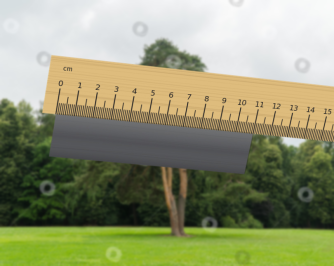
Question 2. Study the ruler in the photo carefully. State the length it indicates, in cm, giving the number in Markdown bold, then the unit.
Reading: **11** cm
